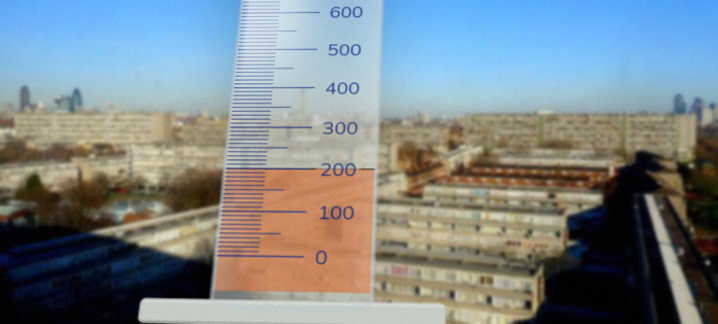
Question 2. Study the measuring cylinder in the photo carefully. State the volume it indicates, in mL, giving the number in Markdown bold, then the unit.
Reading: **200** mL
